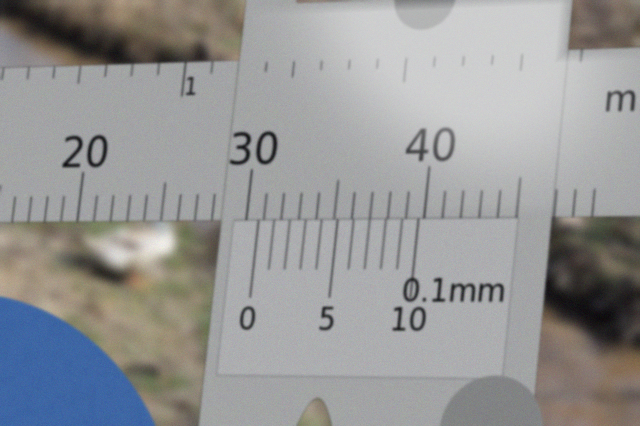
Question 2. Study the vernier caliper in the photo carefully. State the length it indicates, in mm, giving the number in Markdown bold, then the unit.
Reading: **30.7** mm
